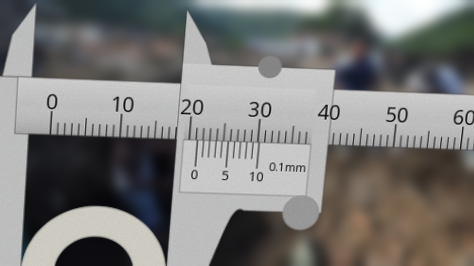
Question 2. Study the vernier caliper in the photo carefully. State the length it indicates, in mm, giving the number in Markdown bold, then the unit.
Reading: **21.2** mm
